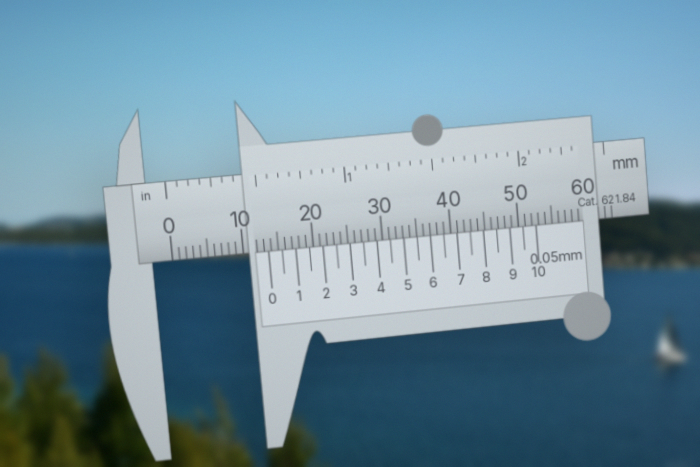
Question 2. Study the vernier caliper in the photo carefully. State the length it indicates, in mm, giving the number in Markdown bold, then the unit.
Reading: **13.6** mm
